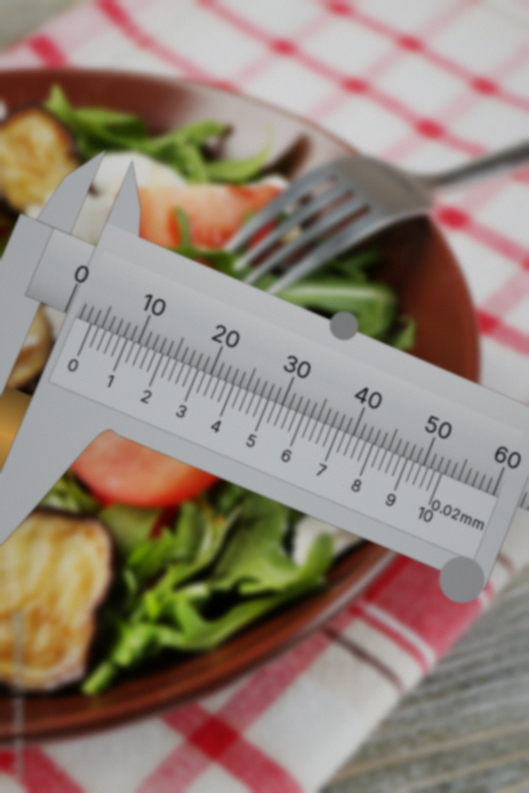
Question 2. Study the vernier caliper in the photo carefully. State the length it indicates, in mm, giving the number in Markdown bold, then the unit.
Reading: **3.6** mm
